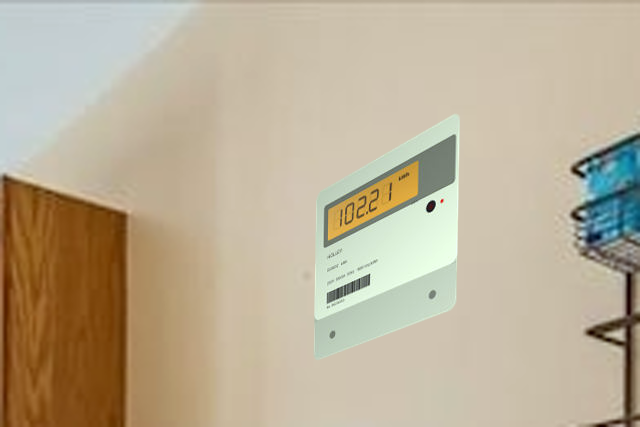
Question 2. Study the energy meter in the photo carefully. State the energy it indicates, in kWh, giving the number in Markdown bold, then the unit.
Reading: **102.21** kWh
